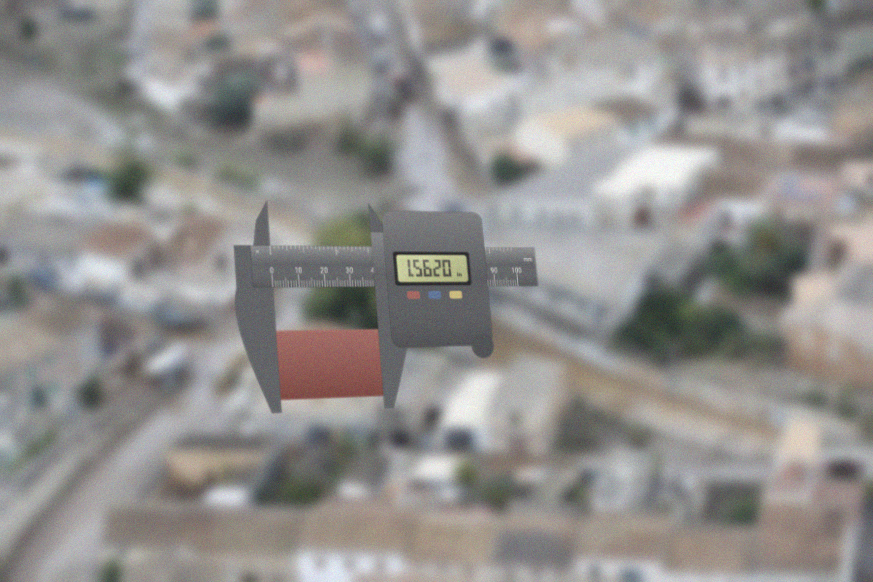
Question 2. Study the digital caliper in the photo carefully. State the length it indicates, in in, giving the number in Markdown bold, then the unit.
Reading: **1.5620** in
